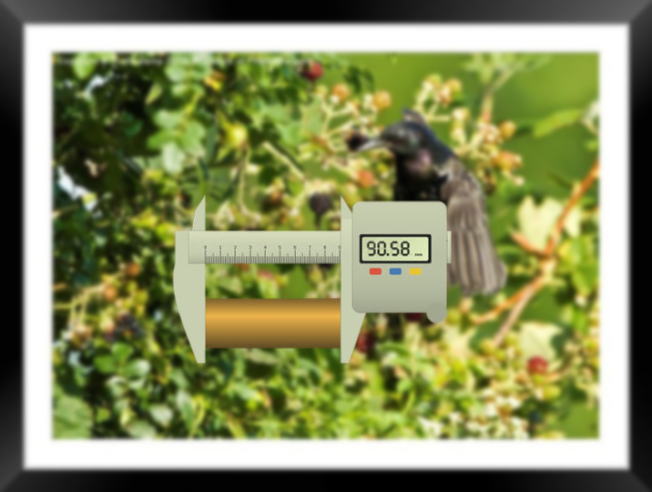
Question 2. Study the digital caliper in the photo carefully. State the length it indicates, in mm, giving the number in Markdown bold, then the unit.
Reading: **90.58** mm
